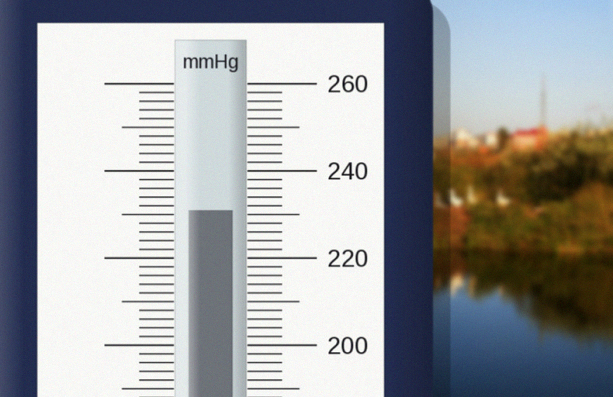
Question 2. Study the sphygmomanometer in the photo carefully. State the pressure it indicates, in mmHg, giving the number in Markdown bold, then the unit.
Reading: **231** mmHg
